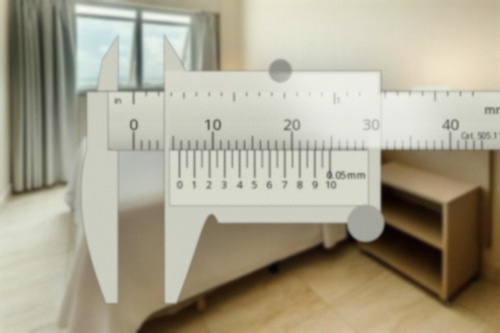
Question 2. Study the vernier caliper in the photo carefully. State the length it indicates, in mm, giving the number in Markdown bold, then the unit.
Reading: **5.8** mm
